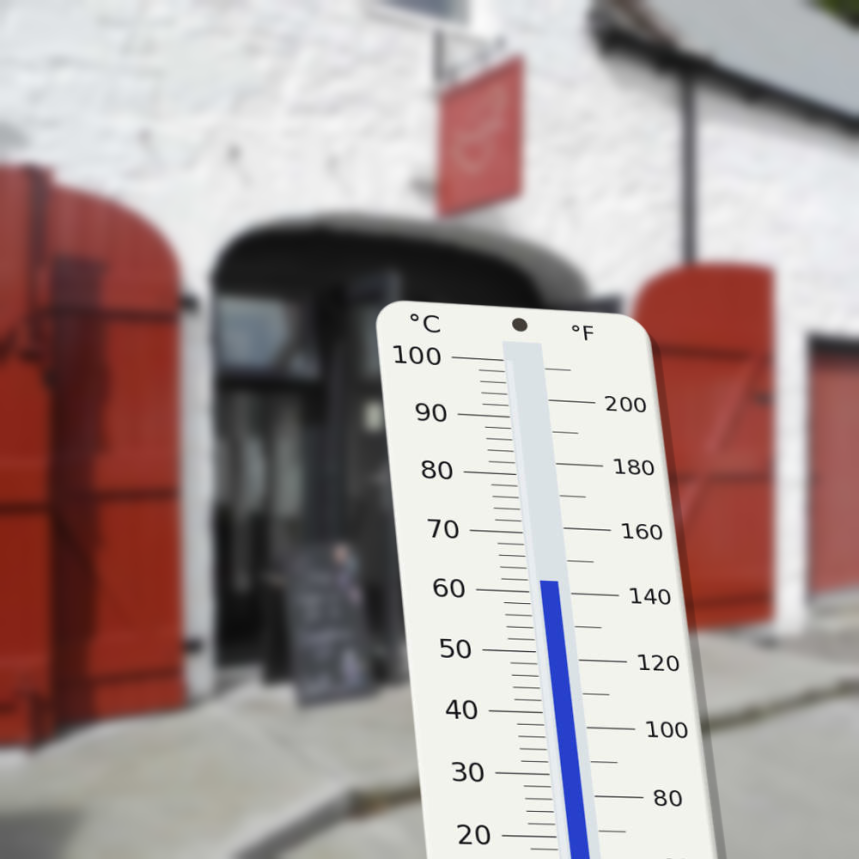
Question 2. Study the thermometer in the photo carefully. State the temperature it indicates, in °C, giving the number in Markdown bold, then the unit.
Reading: **62** °C
